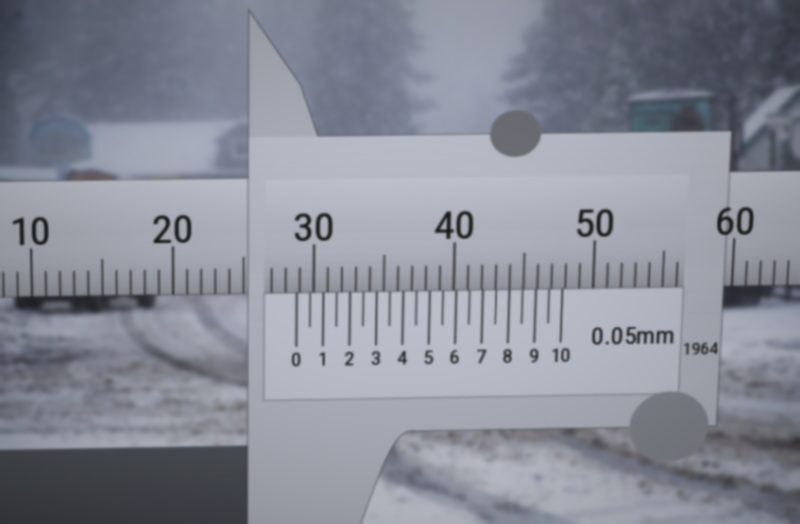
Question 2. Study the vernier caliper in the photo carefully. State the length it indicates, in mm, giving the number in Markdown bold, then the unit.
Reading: **28.8** mm
